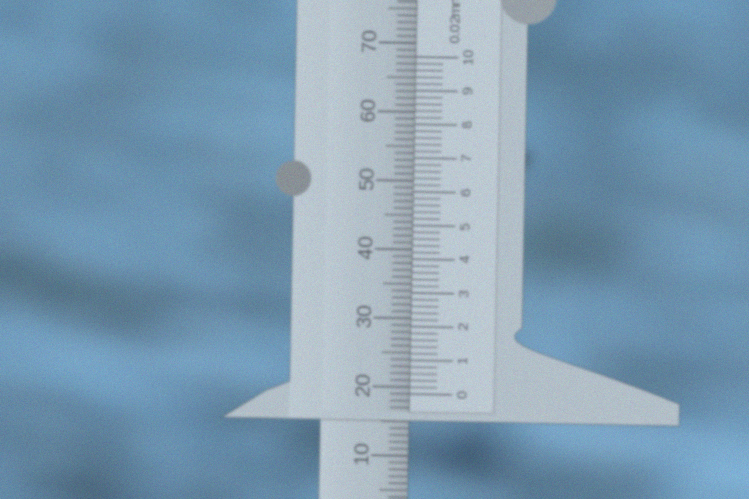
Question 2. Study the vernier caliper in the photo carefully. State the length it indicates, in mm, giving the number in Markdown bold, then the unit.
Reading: **19.0** mm
